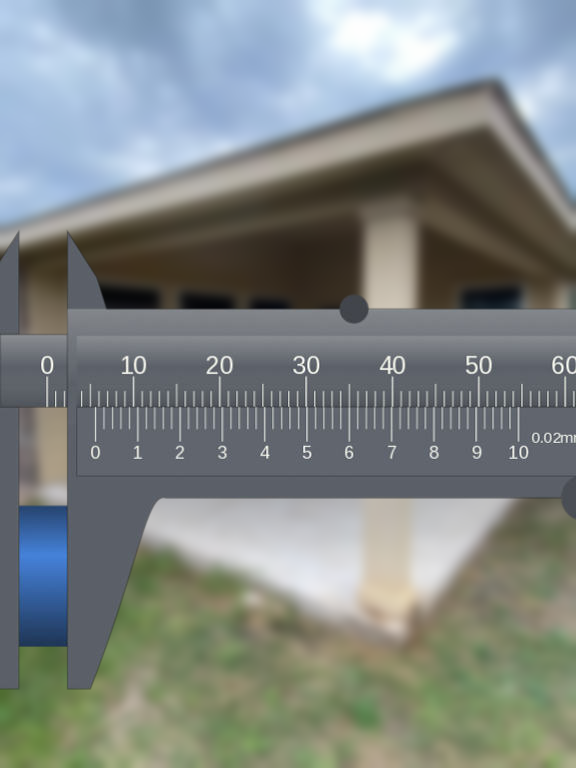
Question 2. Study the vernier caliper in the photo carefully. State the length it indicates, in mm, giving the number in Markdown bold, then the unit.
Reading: **5.6** mm
